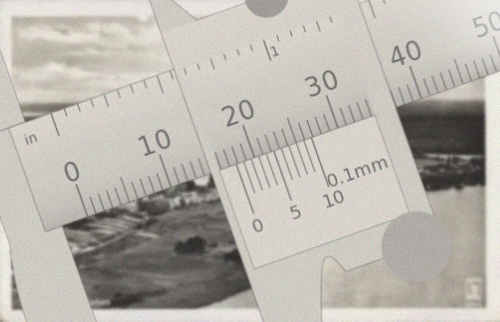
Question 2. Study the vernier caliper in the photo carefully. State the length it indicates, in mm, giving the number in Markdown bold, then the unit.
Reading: **17.8** mm
